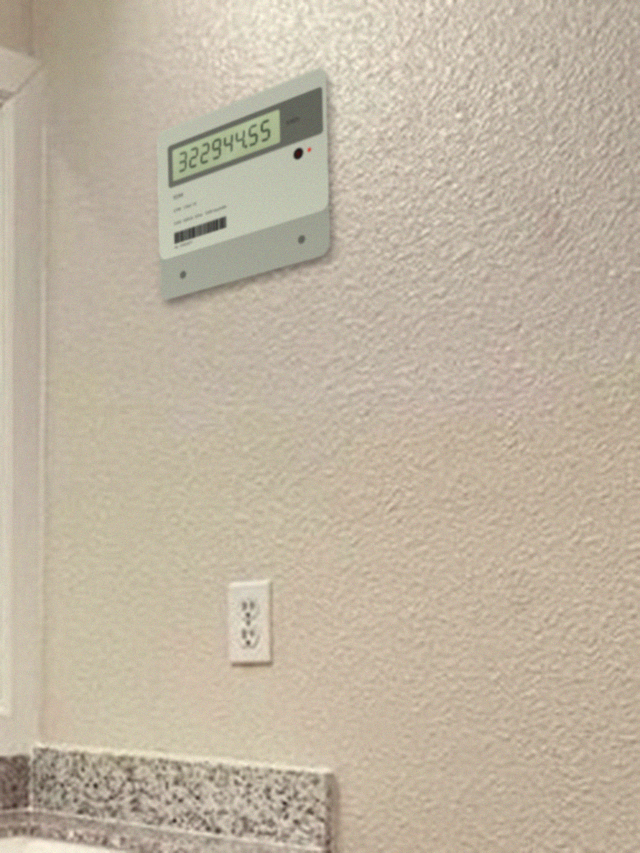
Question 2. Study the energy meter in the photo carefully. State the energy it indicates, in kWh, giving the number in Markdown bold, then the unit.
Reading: **322944.55** kWh
